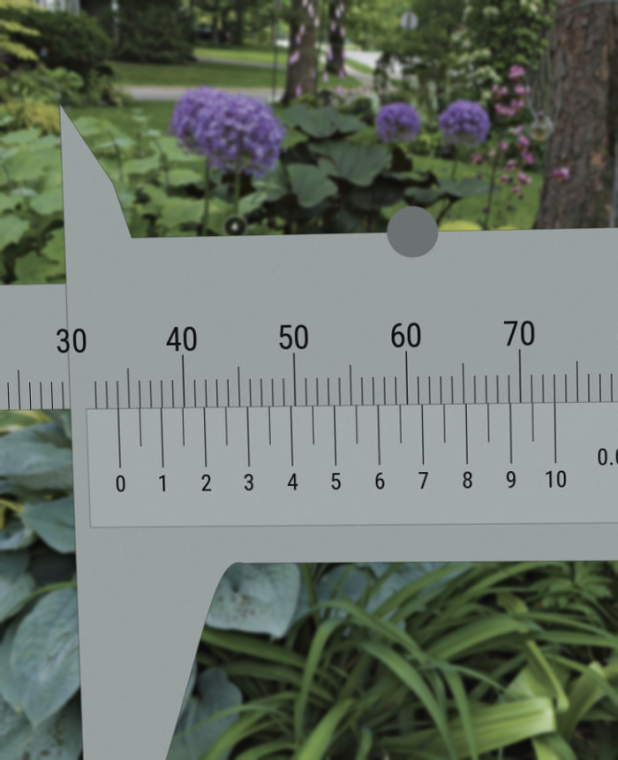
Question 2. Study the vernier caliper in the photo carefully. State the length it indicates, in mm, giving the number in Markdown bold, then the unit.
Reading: **34.0** mm
